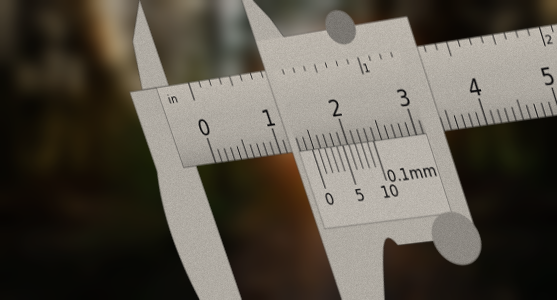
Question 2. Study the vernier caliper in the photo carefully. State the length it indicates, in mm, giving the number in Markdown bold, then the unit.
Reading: **14.8** mm
